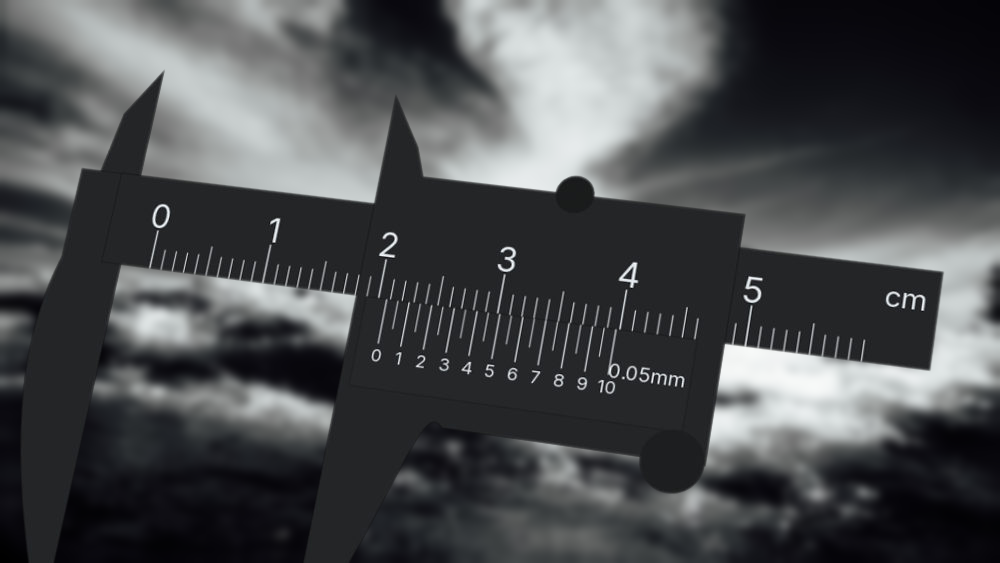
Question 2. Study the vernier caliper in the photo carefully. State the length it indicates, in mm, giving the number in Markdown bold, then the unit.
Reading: **20.7** mm
